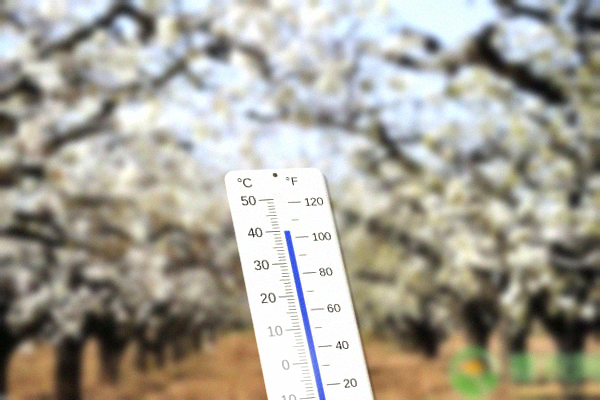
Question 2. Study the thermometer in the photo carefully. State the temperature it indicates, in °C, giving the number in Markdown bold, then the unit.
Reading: **40** °C
